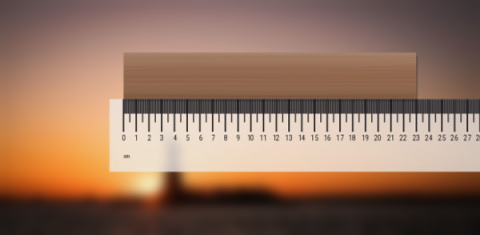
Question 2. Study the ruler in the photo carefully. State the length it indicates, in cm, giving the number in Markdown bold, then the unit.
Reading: **23** cm
